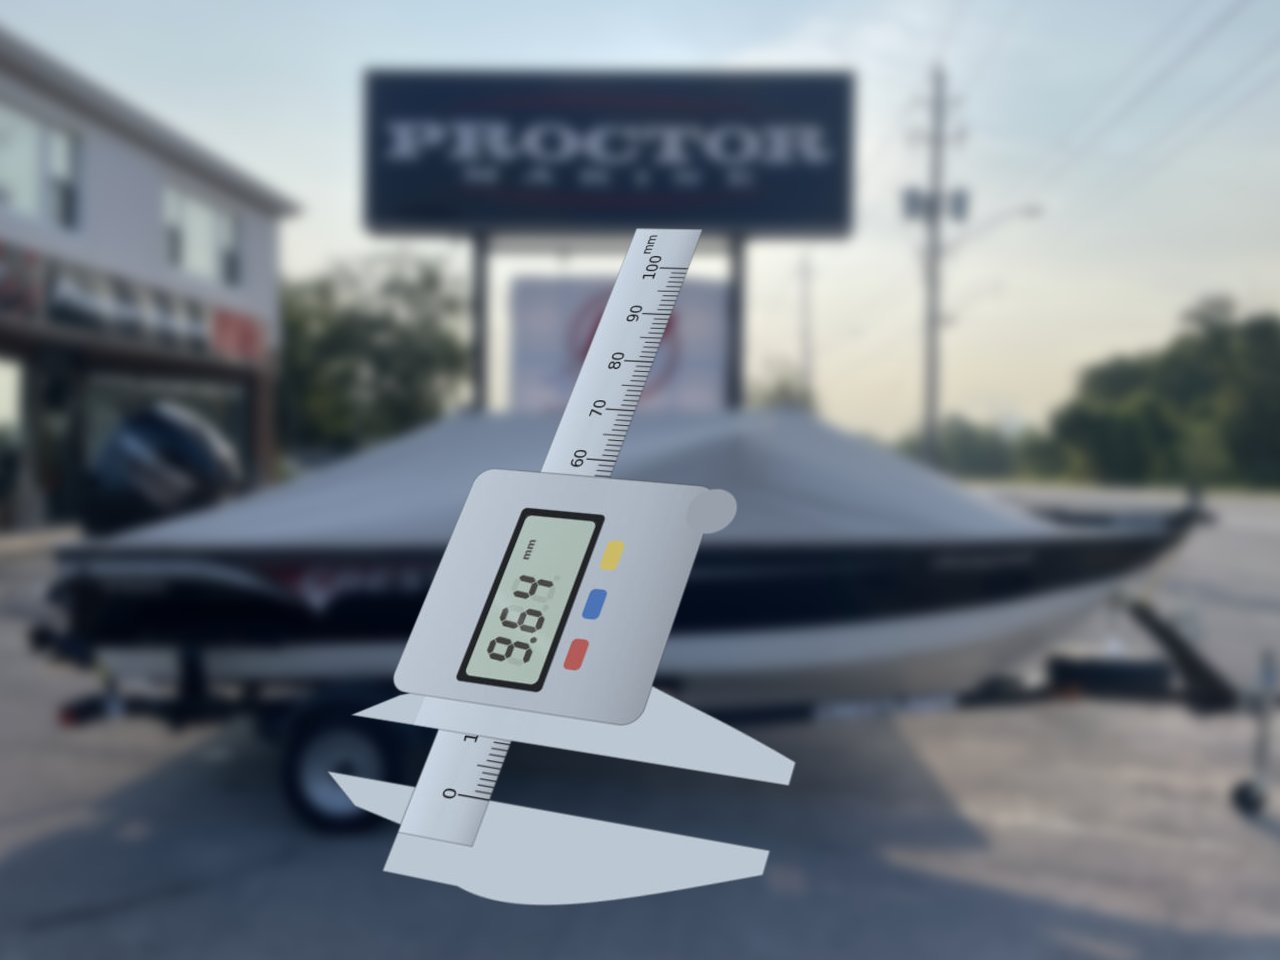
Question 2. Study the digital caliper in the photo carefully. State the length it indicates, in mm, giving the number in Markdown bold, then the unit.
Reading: **9.64** mm
